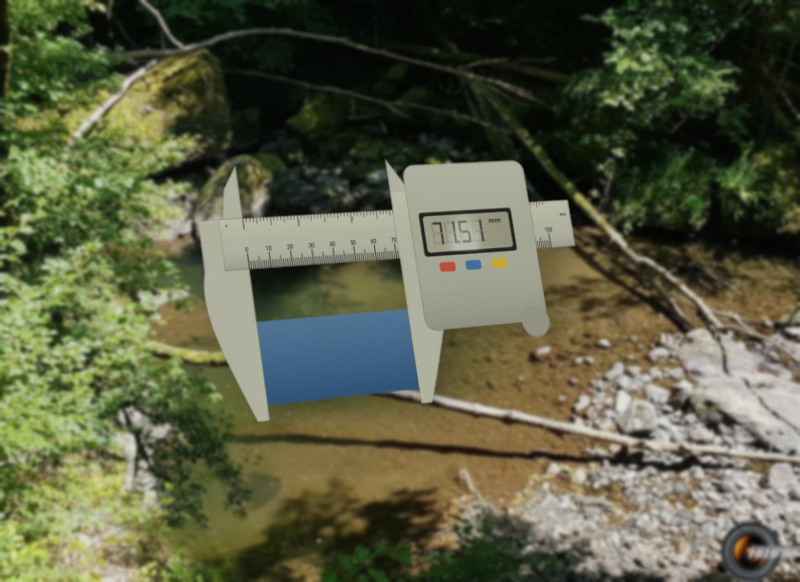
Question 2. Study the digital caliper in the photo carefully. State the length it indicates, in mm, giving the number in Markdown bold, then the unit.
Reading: **71.51** mm
